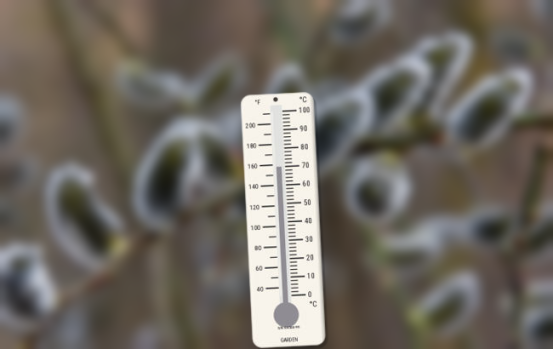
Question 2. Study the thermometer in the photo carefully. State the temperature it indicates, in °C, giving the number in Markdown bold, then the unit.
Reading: **70** °C
